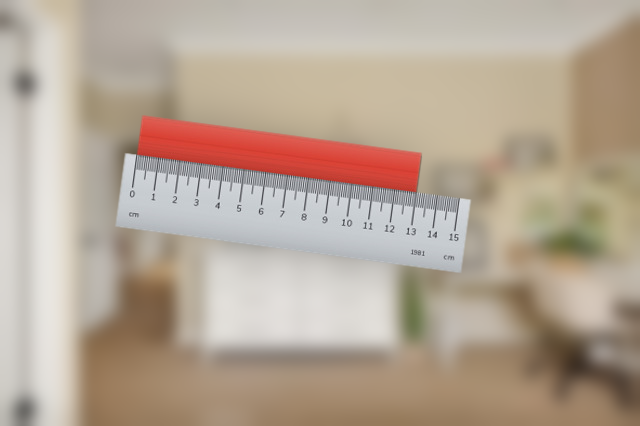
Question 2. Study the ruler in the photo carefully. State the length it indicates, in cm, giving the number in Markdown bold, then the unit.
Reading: **13** cm
